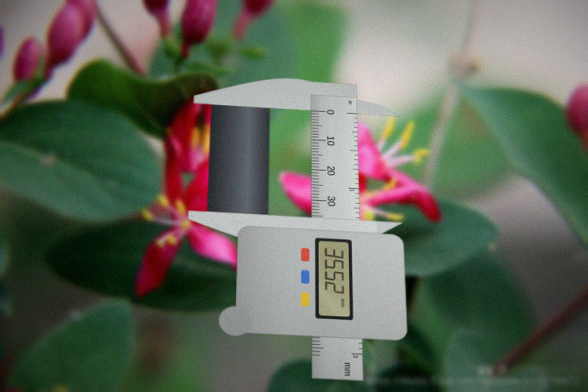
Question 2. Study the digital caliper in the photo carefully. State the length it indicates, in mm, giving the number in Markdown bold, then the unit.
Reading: **35.52** mm
